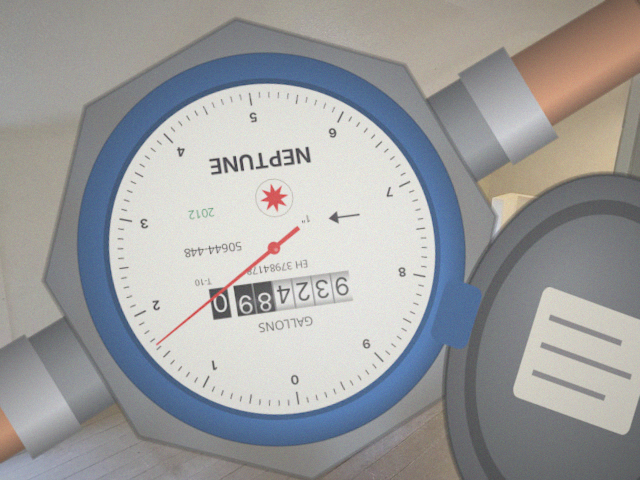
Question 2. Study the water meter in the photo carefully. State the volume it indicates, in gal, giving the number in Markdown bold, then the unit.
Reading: **9324891.6** gal
